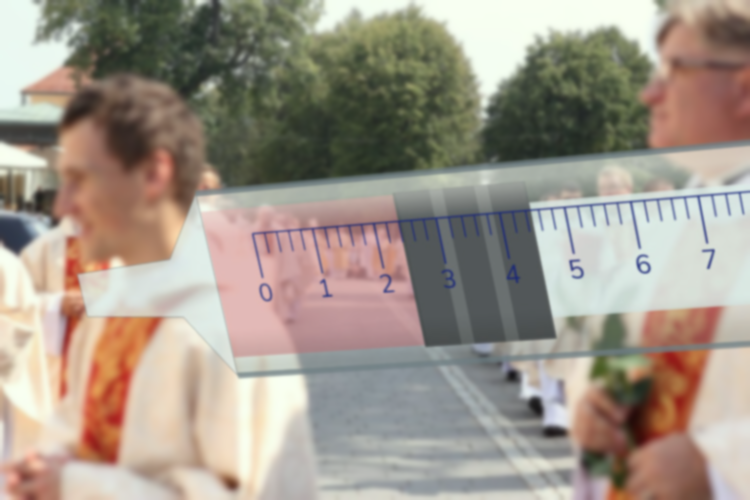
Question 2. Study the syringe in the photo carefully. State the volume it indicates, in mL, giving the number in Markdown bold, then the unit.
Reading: **2.4** mL
